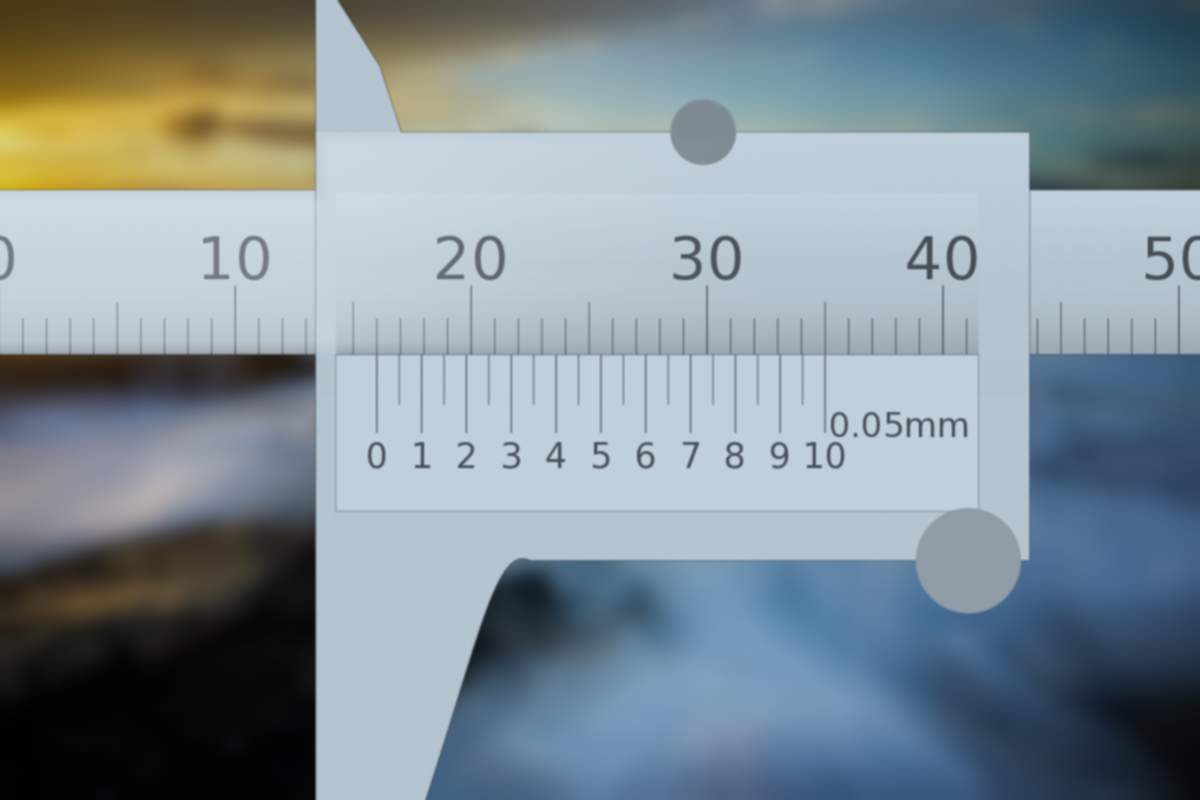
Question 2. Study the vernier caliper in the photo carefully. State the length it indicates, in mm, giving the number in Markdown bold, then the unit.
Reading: **16.0** mm
